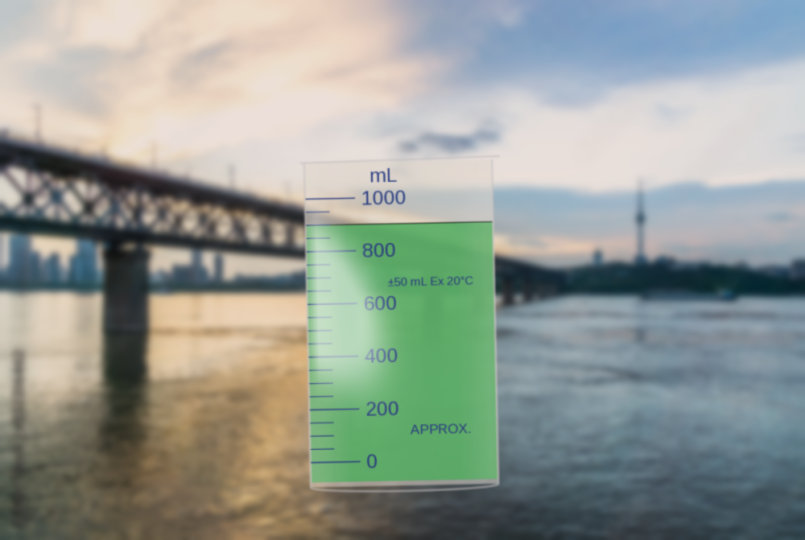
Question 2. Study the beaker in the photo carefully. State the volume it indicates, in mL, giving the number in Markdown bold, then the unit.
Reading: **900** mL
